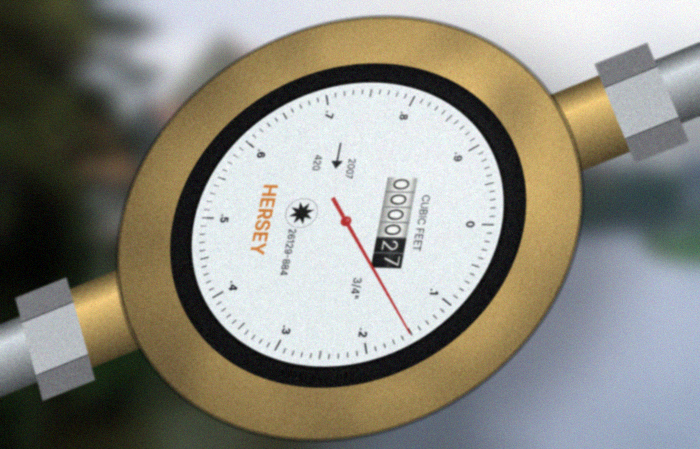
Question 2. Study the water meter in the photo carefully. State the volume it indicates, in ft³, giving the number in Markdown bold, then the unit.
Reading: **27.15** ft³
